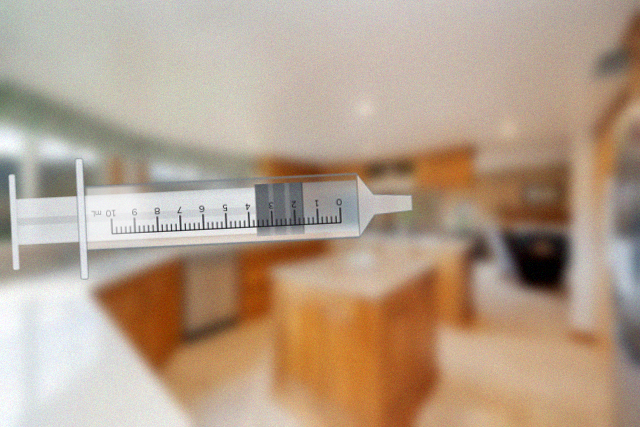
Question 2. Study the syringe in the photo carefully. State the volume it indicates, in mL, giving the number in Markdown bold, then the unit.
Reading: **1.6** mL
